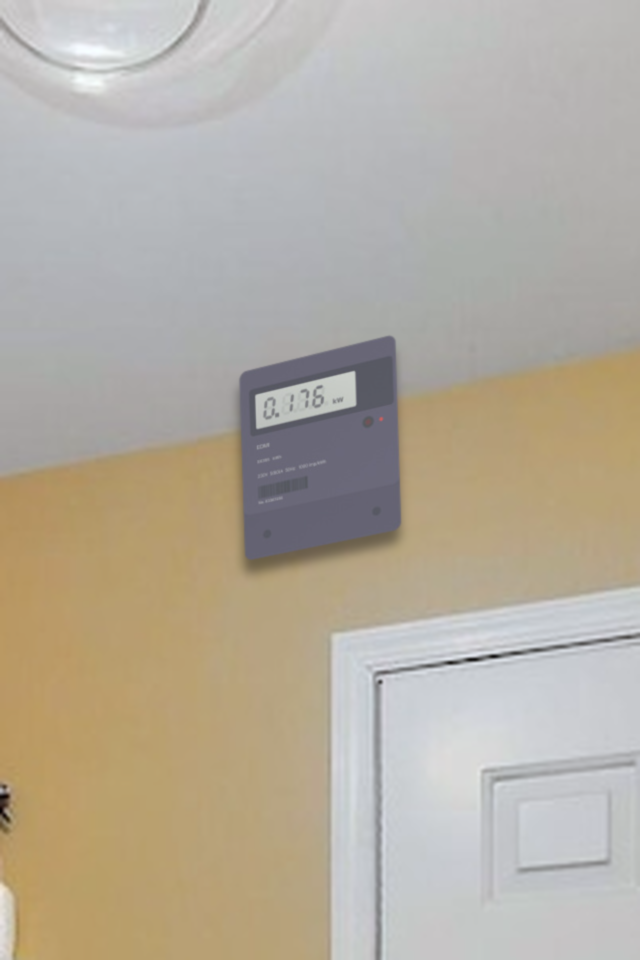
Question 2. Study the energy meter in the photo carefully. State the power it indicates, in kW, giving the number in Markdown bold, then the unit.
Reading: **0.176** kW
